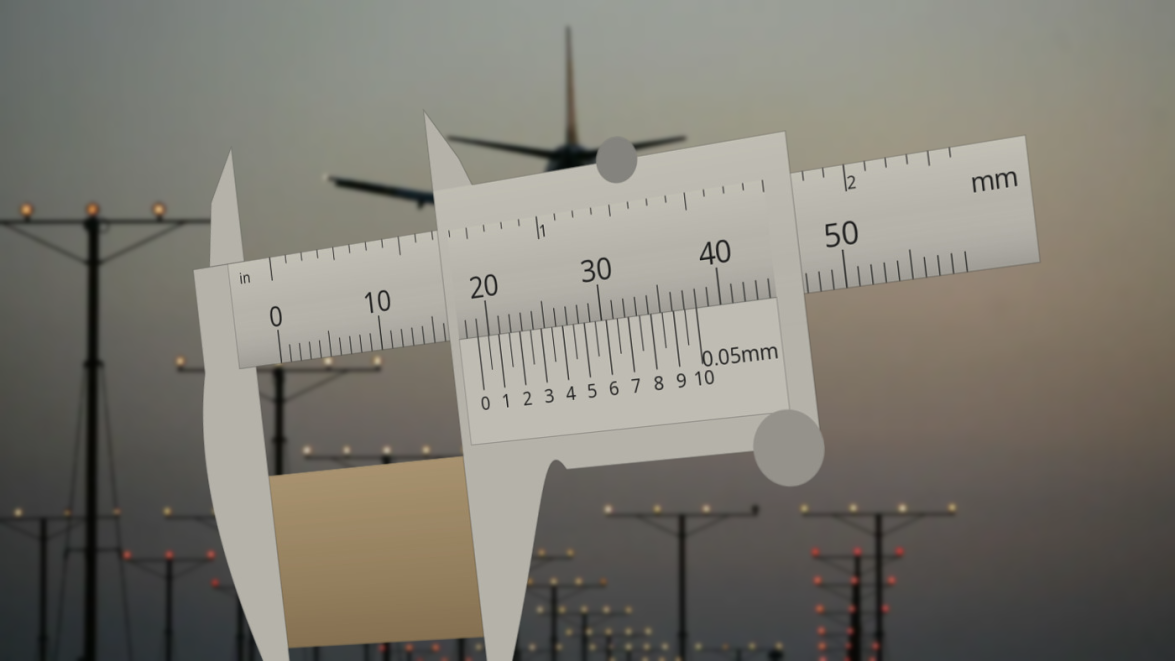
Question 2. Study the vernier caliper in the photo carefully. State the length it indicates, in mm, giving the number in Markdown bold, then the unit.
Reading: **19.0** mm
